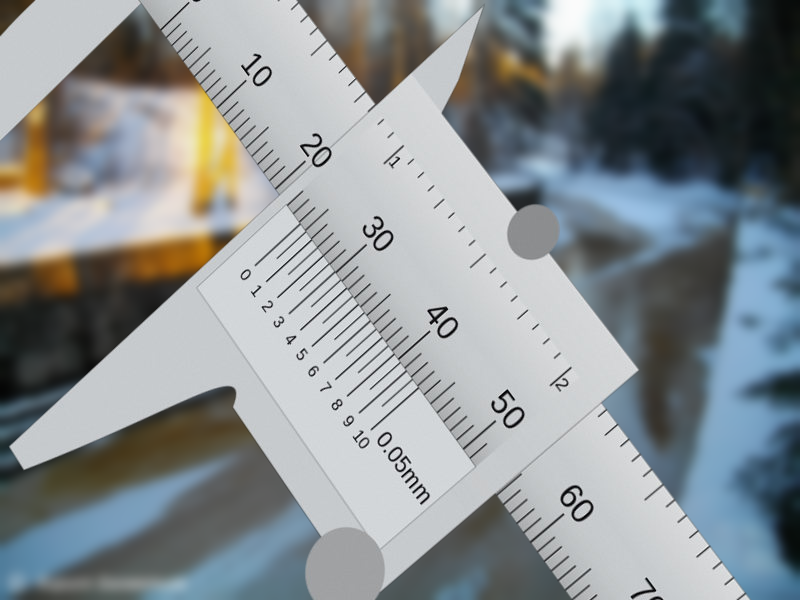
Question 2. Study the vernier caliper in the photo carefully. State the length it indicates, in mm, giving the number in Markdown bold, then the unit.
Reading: **24.2** mm
